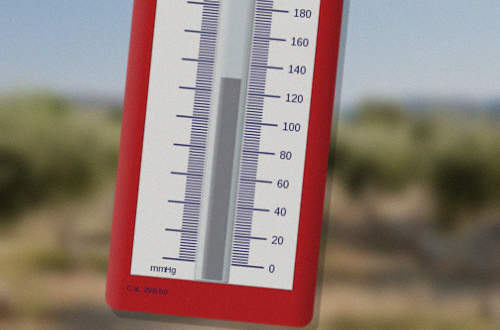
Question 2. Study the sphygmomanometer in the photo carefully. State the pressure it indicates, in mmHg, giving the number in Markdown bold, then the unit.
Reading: **130** mmHg
